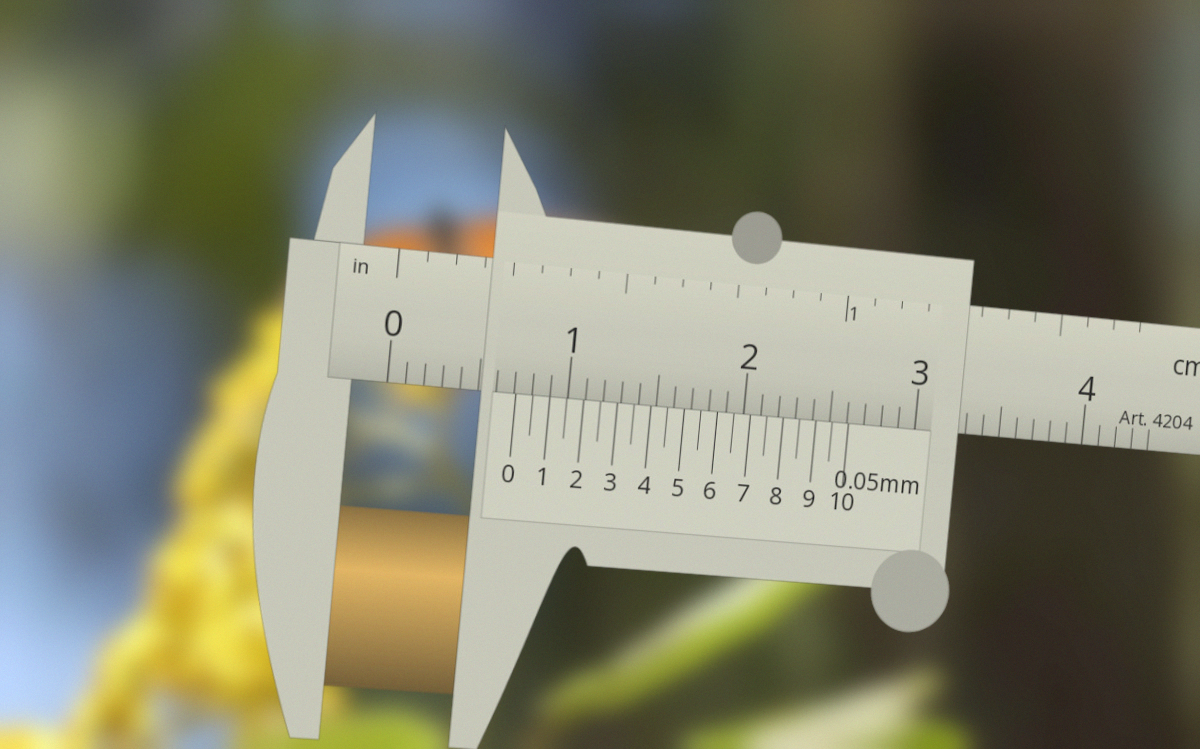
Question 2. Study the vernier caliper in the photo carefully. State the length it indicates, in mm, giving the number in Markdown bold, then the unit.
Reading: **7.1** mm
